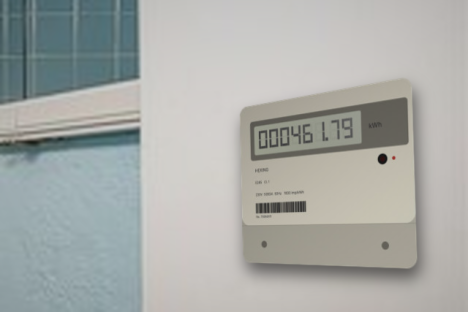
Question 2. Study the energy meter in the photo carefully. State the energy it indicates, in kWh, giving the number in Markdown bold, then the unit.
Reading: **461.79** kWh
